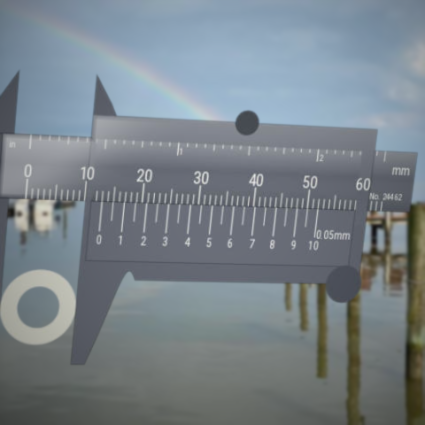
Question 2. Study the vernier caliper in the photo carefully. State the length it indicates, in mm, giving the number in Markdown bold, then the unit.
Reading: **13.0** mm
